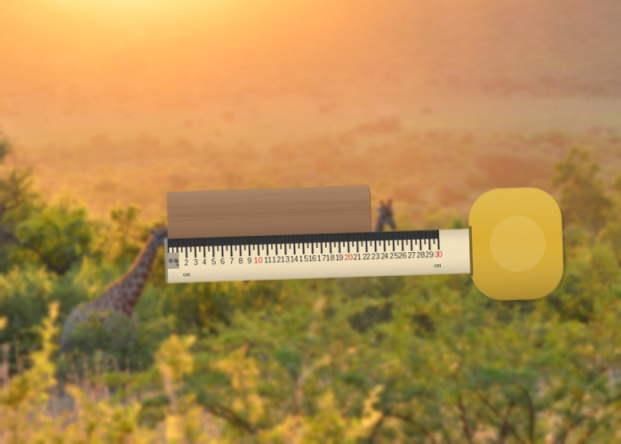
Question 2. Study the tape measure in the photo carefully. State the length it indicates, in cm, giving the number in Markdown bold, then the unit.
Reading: **22.5** cm
